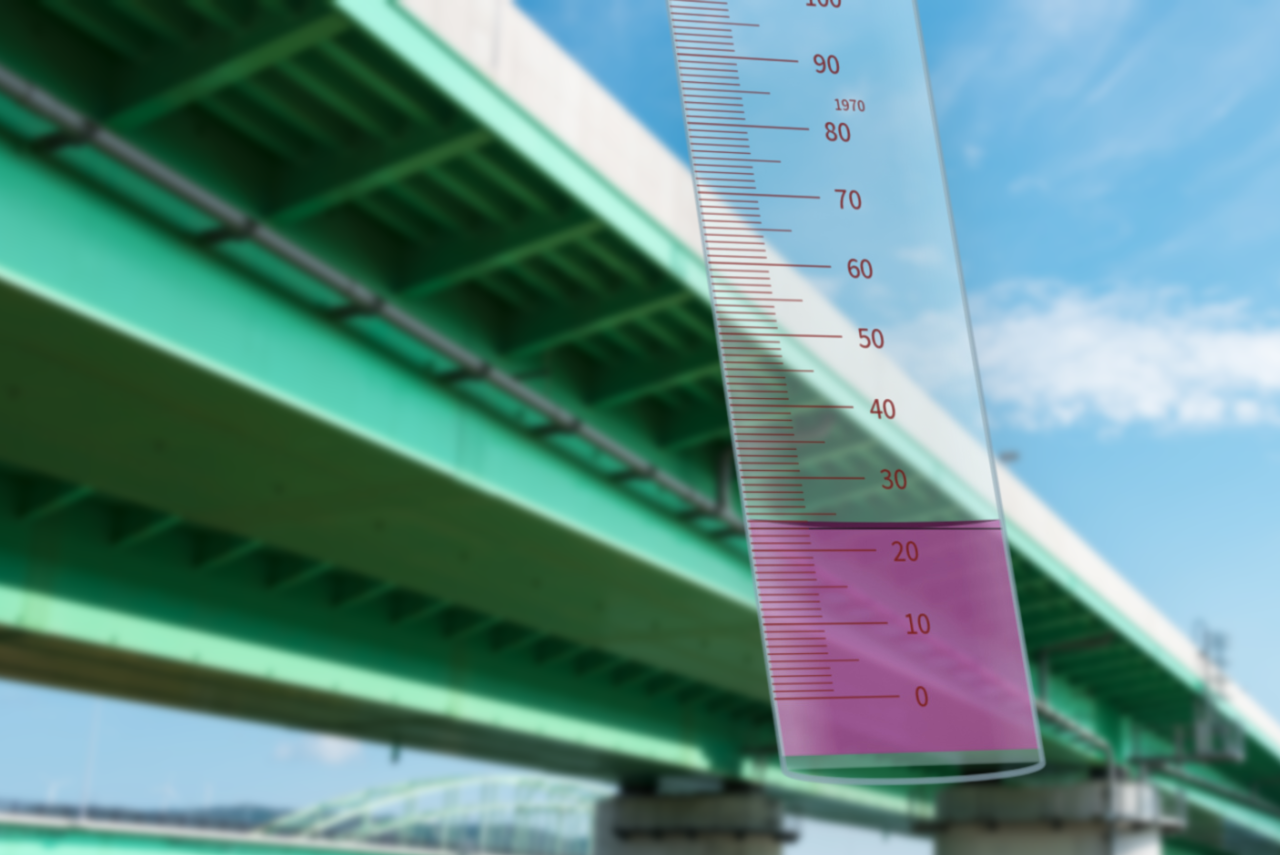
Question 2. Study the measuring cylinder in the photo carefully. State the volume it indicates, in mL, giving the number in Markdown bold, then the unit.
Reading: **23** mL
